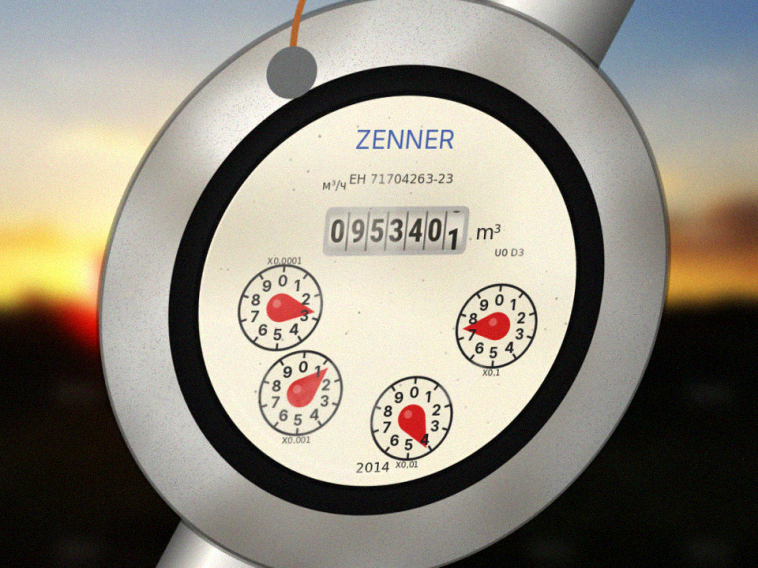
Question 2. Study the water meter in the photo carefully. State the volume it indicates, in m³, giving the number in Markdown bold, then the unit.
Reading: **953400.7412** m³
